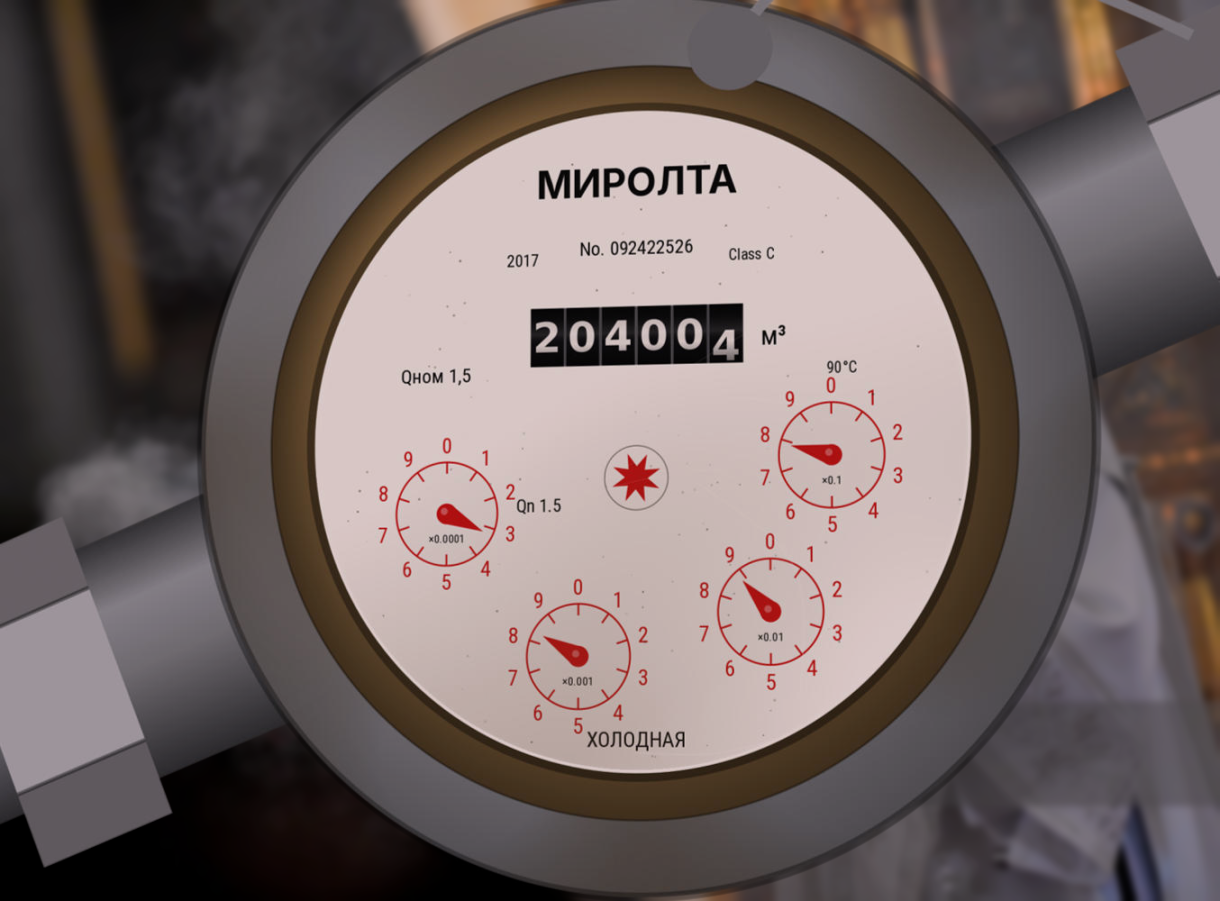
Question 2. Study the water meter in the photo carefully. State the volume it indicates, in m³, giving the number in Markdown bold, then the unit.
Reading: **204003.7883** m³
